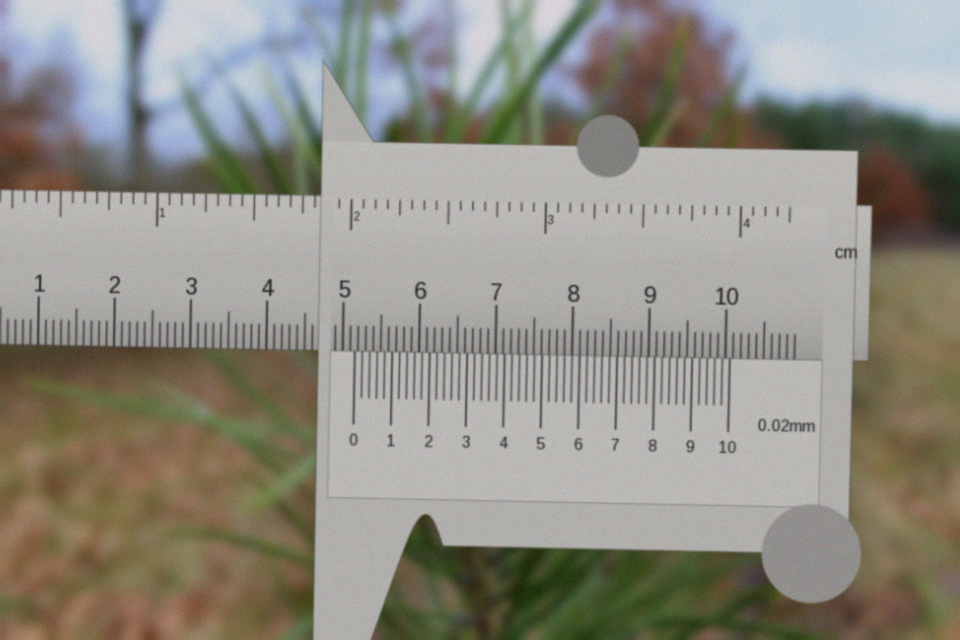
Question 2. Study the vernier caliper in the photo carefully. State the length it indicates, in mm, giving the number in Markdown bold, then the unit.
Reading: **51.6** mm
